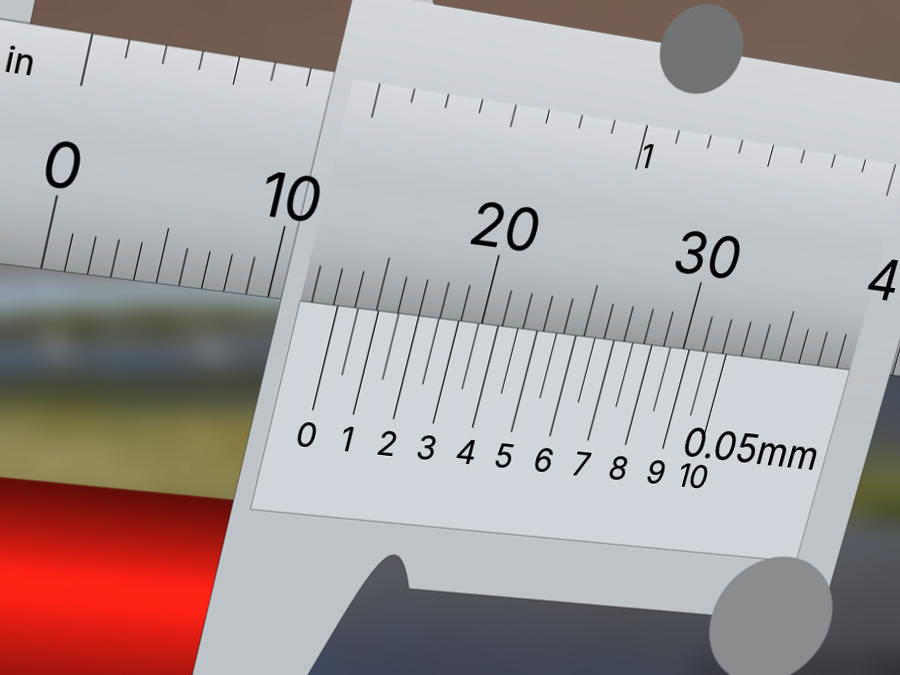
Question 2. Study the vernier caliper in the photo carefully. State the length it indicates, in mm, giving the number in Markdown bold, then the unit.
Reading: **13.2** mm
